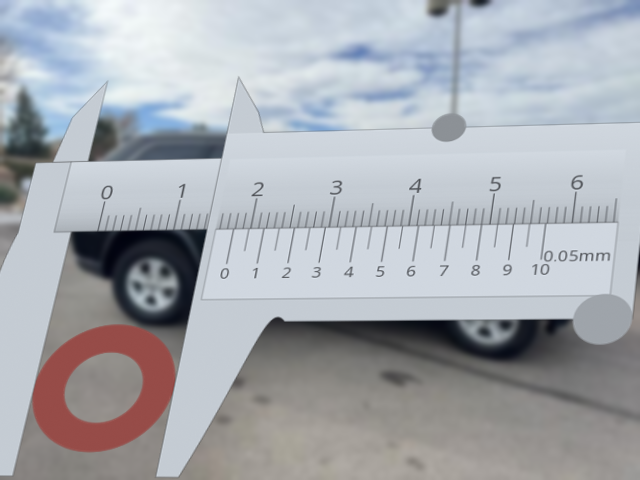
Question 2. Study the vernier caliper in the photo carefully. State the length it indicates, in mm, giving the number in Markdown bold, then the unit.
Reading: **17.8** mm
